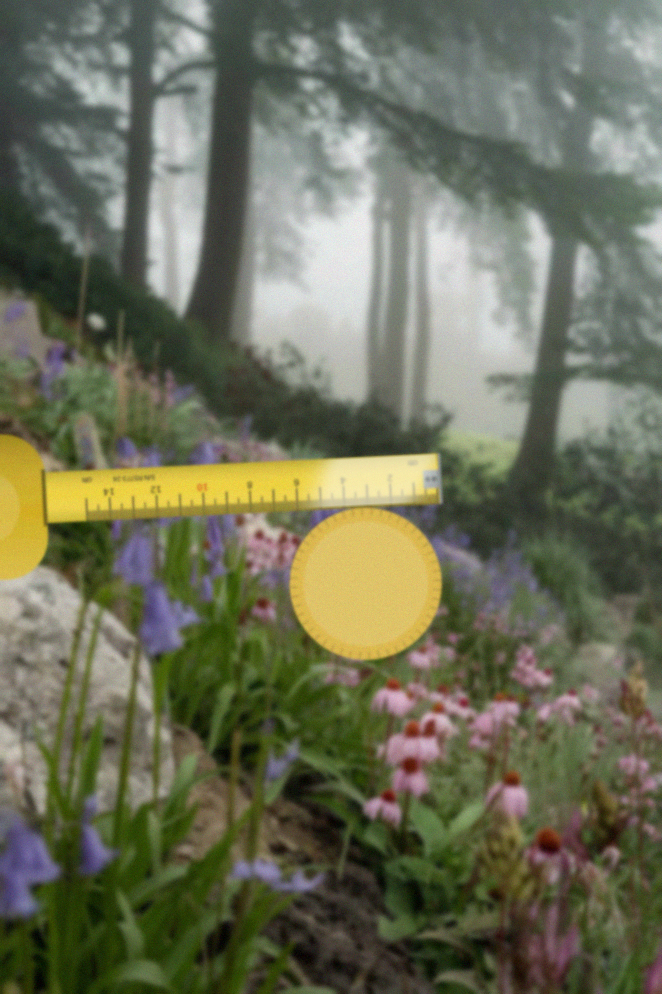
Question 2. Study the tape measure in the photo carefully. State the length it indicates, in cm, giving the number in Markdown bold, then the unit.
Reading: **6.5** cm
